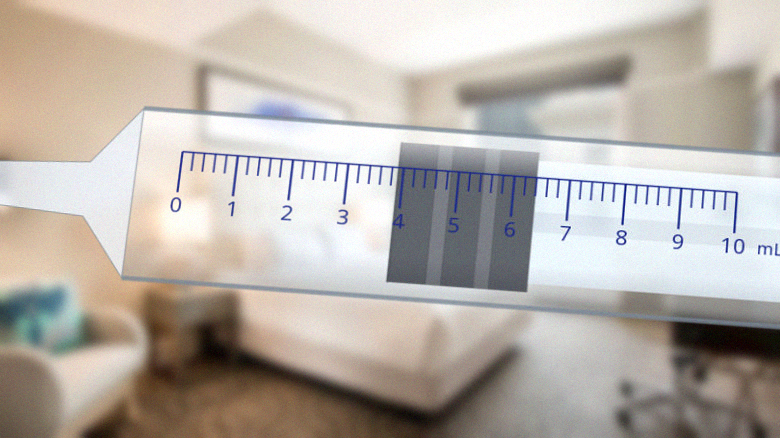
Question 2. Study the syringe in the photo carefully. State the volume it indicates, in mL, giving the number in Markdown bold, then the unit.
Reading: **3.9** mL
